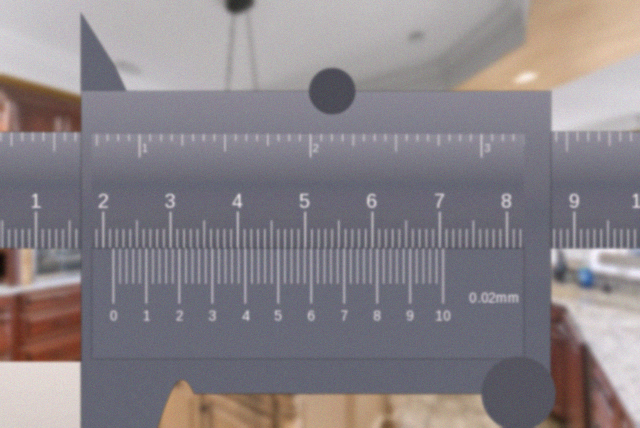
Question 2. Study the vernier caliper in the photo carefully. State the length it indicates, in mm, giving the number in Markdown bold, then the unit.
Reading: **21.5** mm
